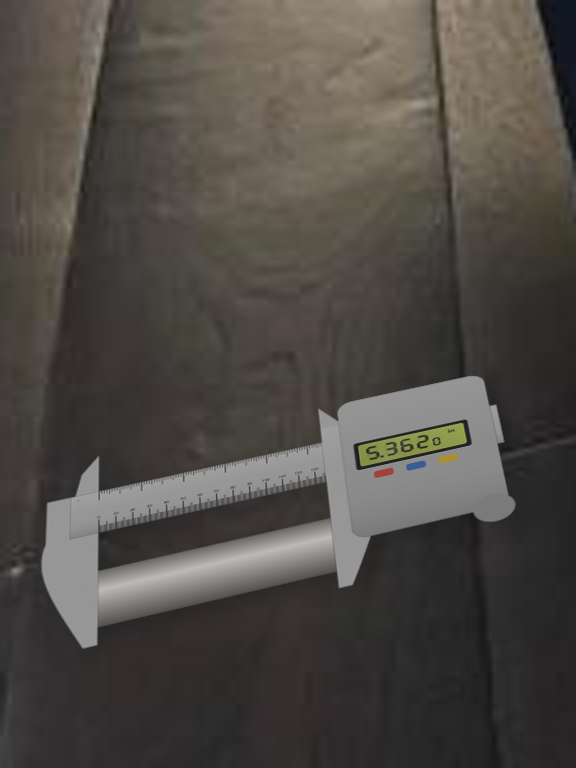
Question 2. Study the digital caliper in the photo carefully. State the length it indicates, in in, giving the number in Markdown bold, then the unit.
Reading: **5.3620** in
